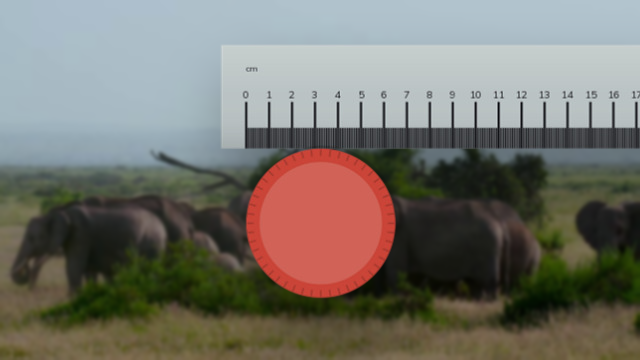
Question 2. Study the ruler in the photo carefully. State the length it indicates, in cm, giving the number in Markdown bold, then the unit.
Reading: **6.5** cm
